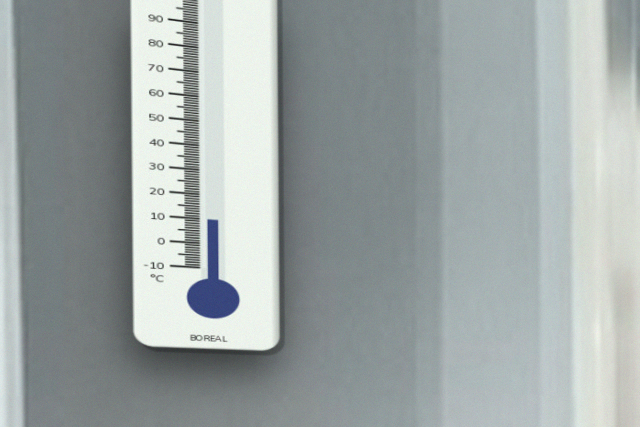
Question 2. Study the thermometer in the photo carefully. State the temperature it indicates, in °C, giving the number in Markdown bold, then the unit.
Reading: **10** °C
